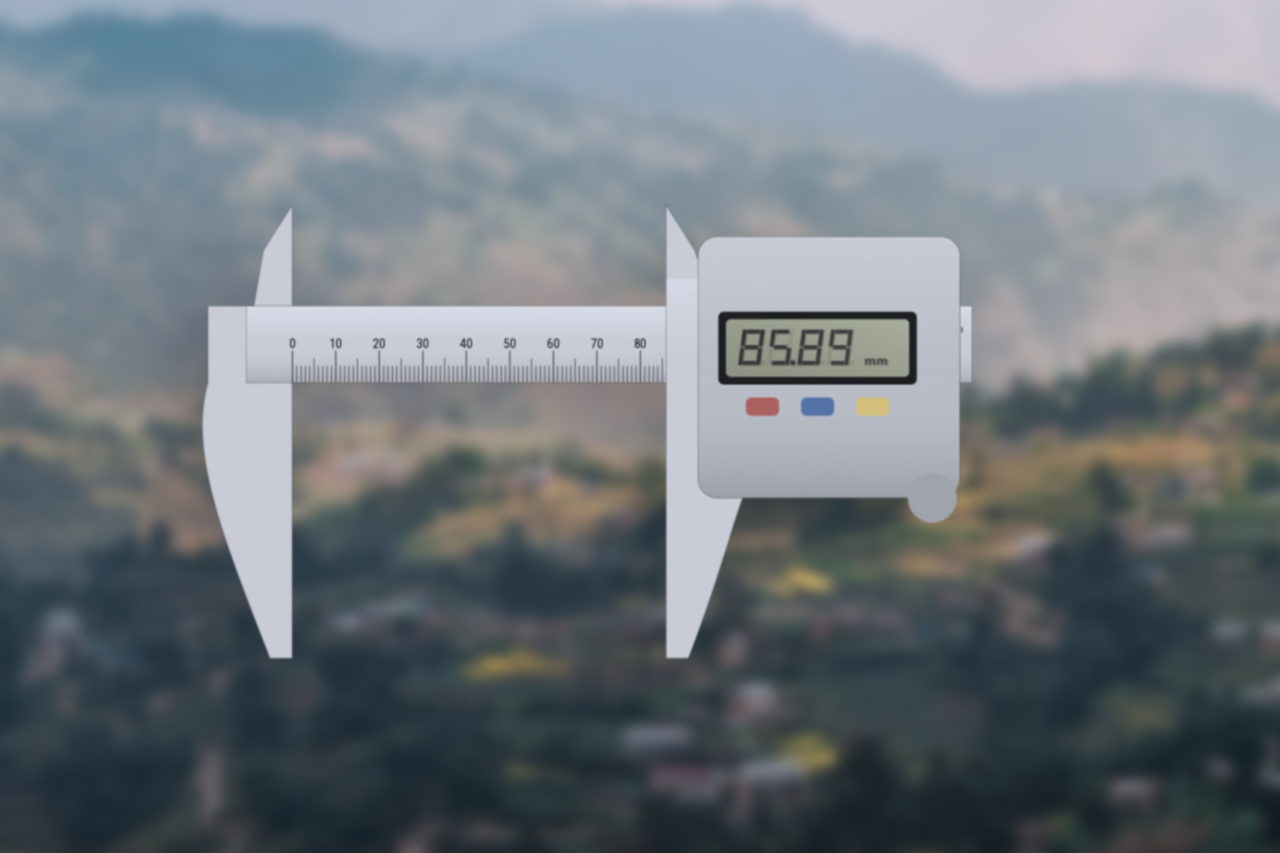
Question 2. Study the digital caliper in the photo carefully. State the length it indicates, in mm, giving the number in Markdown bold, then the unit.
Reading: **85.89** mm
